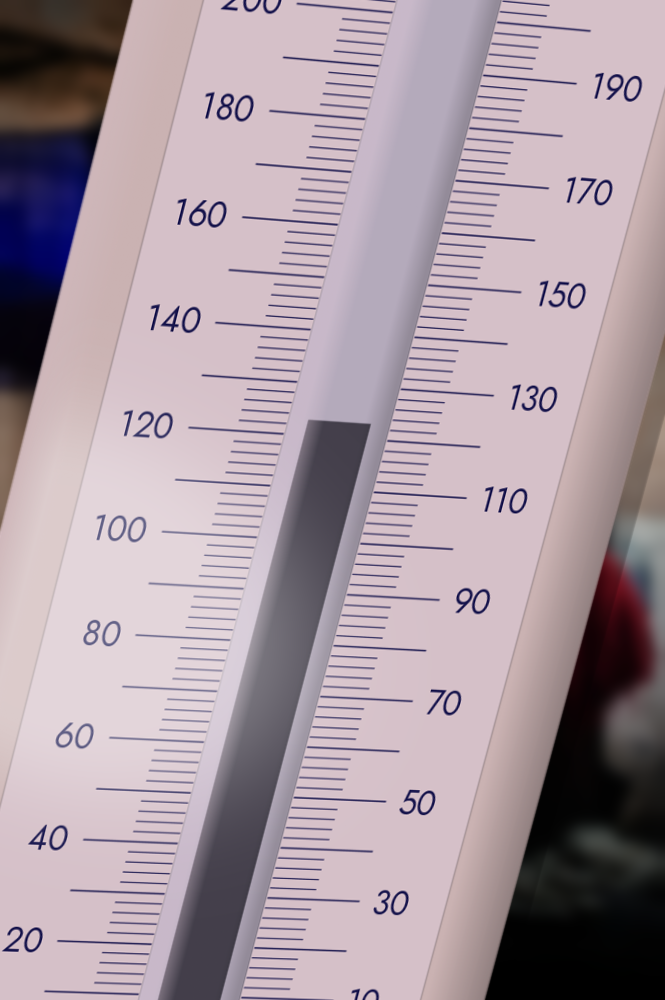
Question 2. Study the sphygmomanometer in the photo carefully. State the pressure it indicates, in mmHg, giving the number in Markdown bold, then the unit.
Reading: **123** mmHg
